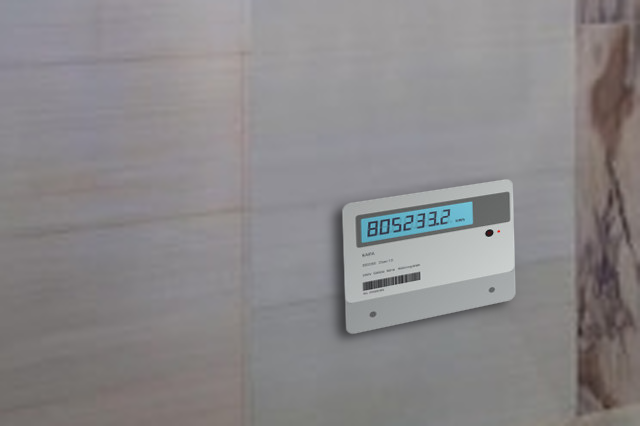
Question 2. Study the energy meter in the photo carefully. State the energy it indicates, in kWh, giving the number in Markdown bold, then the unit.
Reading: **805233.2** kWh
